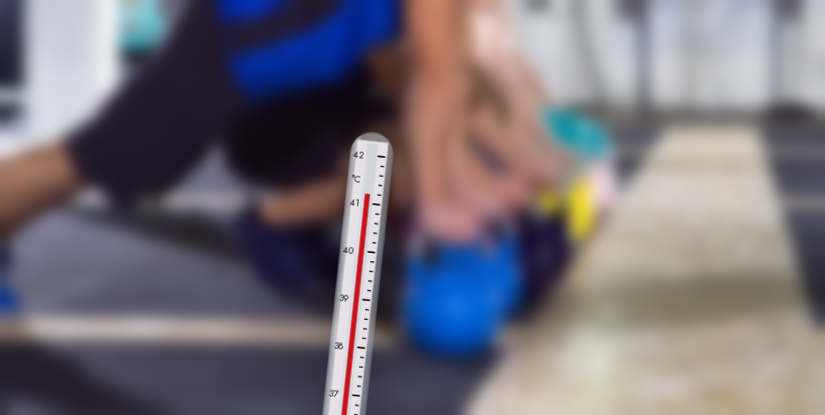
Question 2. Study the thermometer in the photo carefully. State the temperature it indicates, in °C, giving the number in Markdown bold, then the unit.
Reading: **41.2** °C
